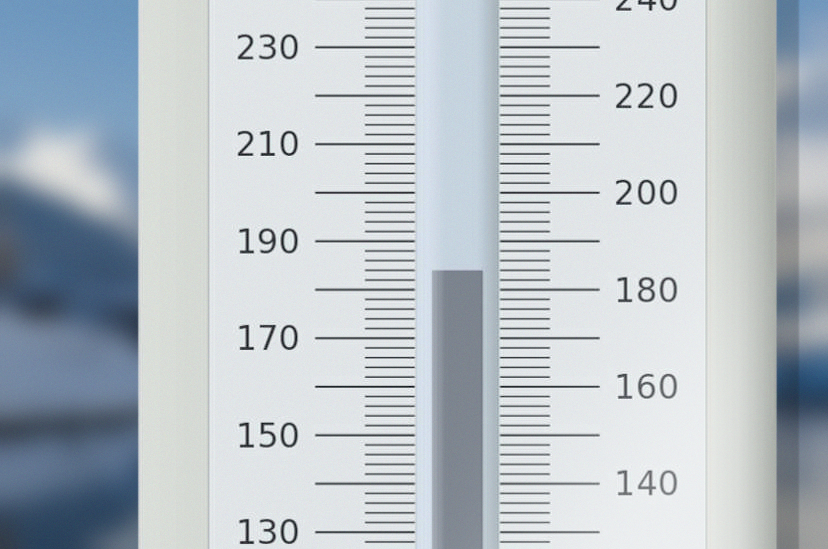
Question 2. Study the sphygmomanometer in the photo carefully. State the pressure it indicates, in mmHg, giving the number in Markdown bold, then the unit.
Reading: **184** mmHg
